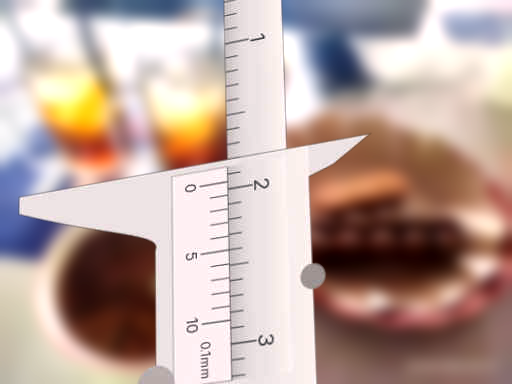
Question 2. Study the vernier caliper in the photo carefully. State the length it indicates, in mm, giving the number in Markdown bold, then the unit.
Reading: **19.5** mm
